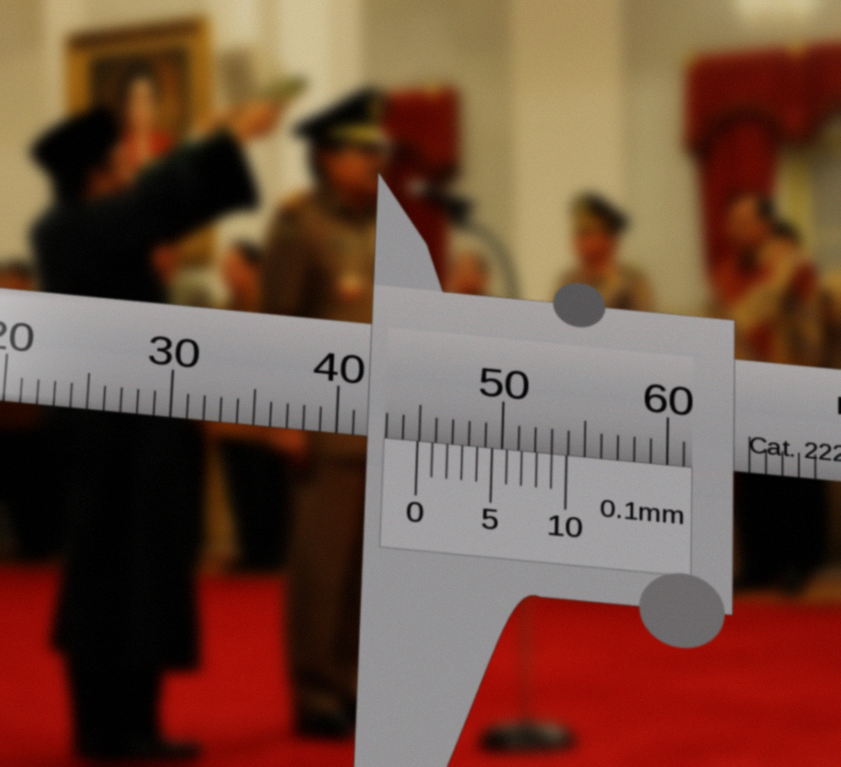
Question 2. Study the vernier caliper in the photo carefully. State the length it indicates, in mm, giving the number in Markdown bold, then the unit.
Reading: **44.9** mm
